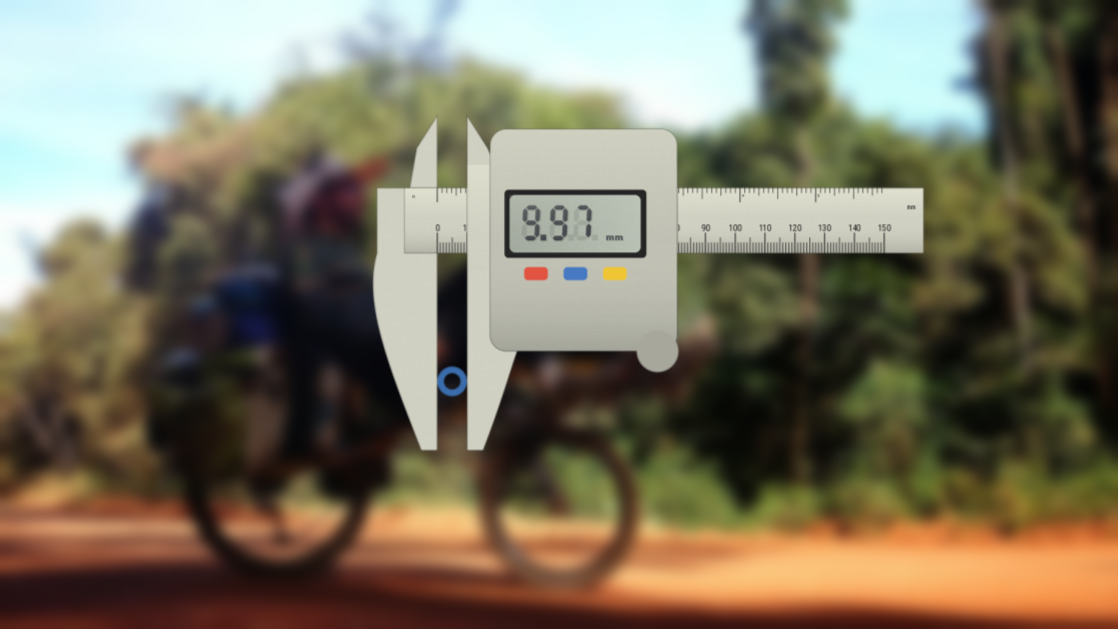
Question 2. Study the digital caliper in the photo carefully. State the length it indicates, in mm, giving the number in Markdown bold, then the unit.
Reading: **9.97** mm
